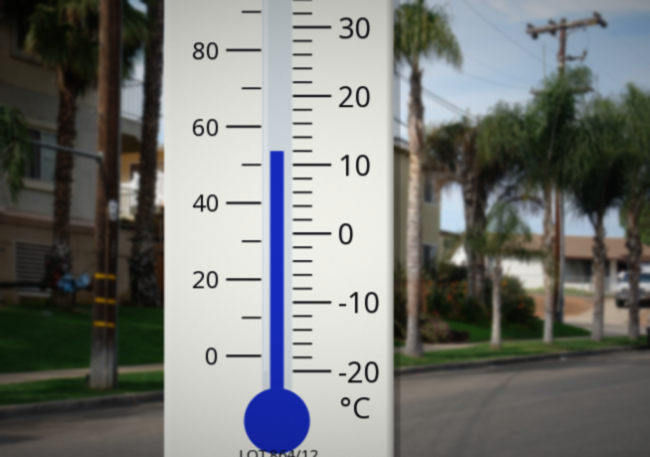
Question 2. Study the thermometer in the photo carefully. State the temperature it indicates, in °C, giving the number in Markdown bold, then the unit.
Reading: **12** °C
